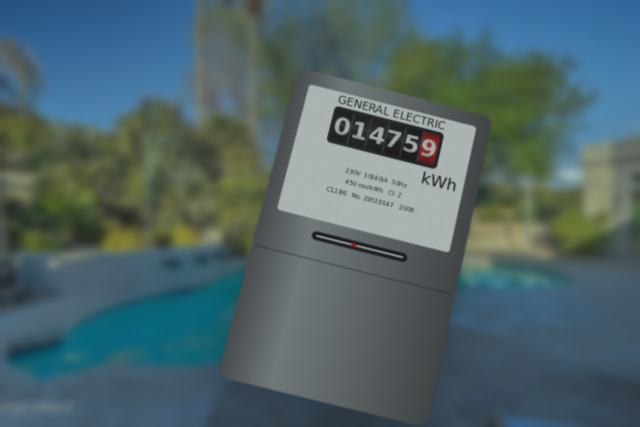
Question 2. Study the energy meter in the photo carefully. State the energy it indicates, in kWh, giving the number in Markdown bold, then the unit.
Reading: **1475.9** kWh
